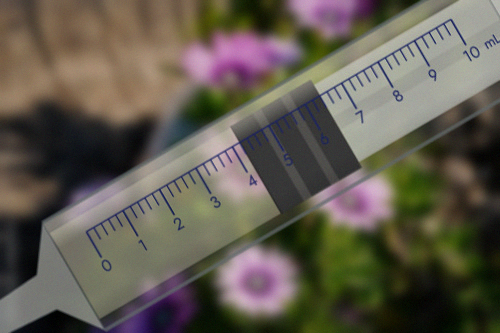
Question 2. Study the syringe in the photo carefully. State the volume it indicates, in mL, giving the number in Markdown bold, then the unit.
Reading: **4.2** mL
